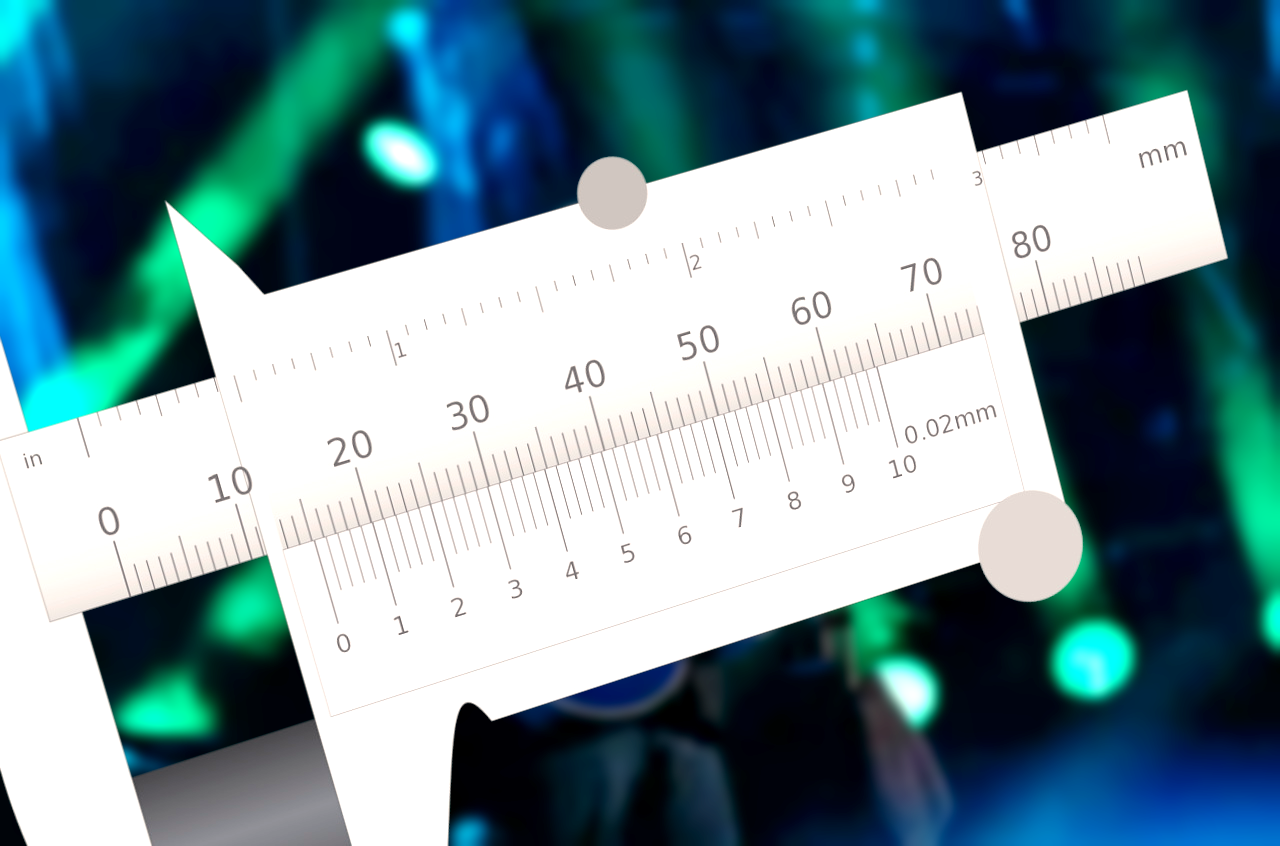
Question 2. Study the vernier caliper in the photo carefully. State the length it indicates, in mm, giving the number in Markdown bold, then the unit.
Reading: **15.2** mm
